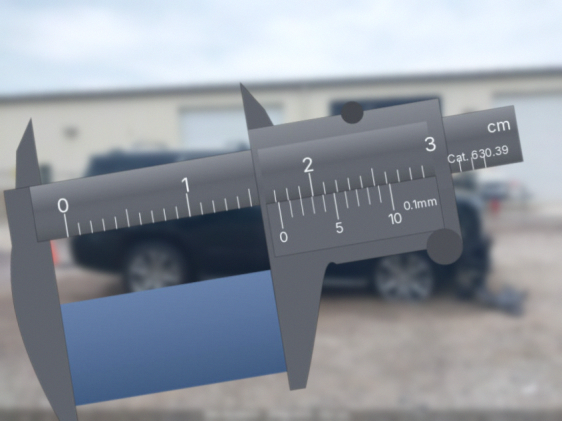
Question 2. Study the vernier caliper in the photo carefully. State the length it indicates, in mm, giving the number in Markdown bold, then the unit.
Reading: **17.2** mm
